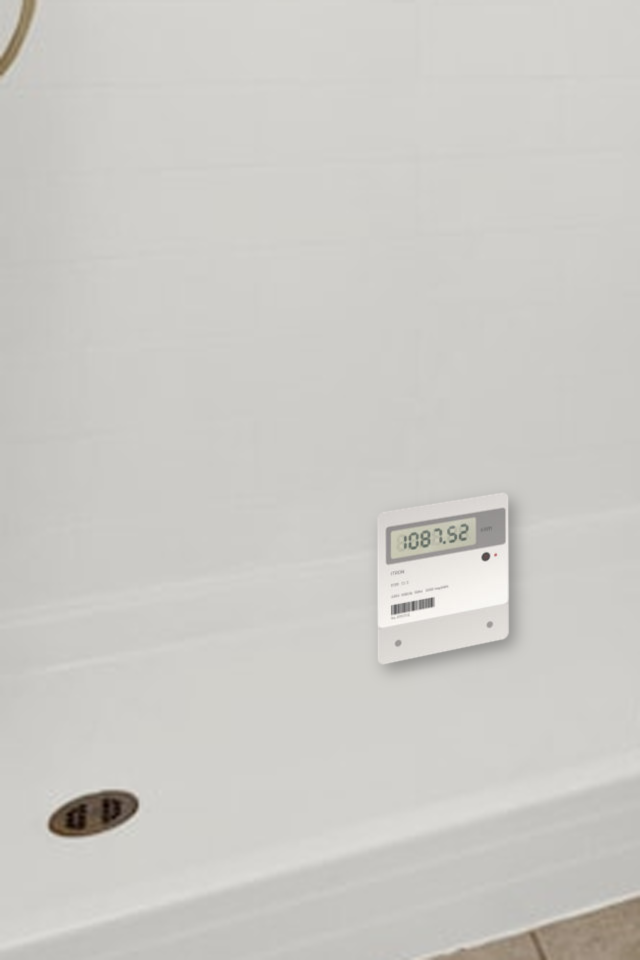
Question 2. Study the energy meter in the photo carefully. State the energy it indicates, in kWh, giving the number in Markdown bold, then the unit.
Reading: **1087.52** kWh
